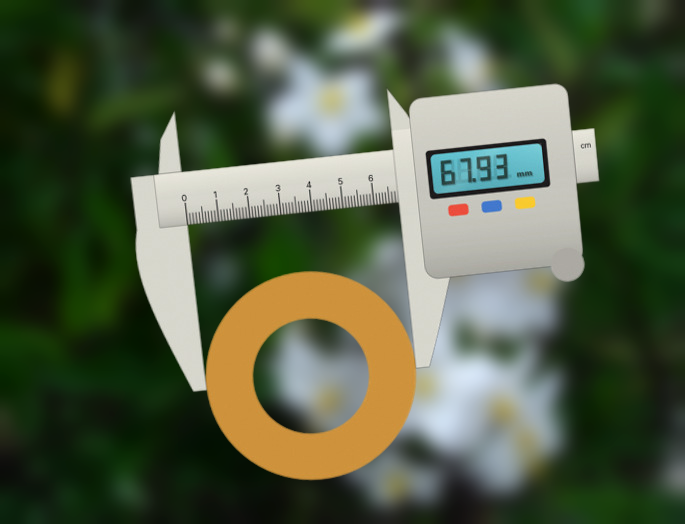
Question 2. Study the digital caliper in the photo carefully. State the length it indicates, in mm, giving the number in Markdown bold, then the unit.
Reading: **67.93** mm
